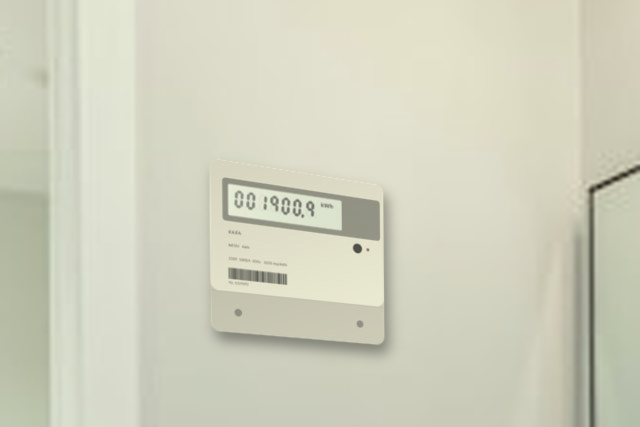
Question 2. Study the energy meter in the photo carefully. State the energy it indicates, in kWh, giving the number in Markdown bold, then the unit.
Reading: **1900.9** kWh
